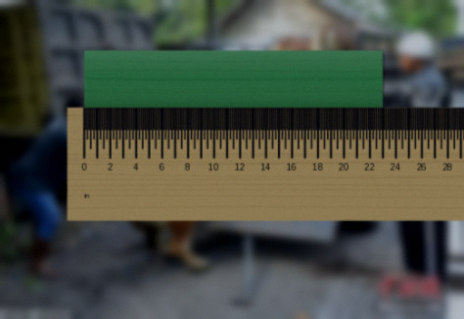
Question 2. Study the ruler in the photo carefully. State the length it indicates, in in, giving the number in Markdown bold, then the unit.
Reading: **23** in
